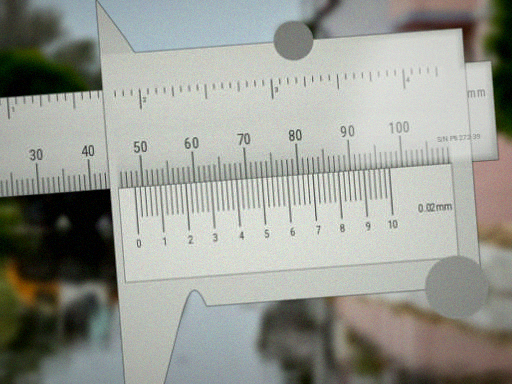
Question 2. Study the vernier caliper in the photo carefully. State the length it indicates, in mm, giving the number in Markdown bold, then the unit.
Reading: **48.5** mm
